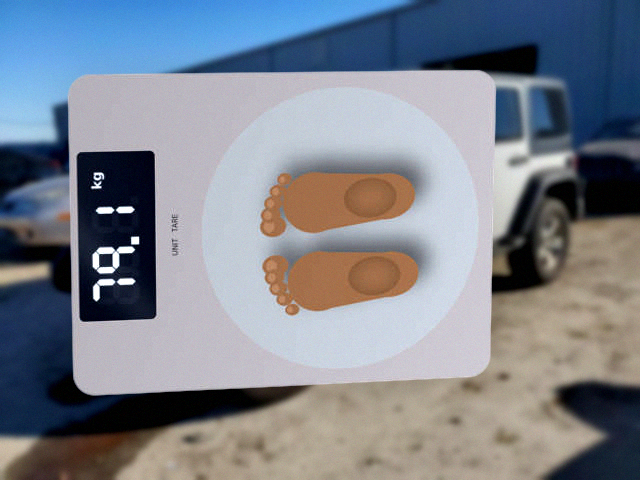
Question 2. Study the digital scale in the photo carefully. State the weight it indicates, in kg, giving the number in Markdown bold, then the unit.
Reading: **79.1** kg
